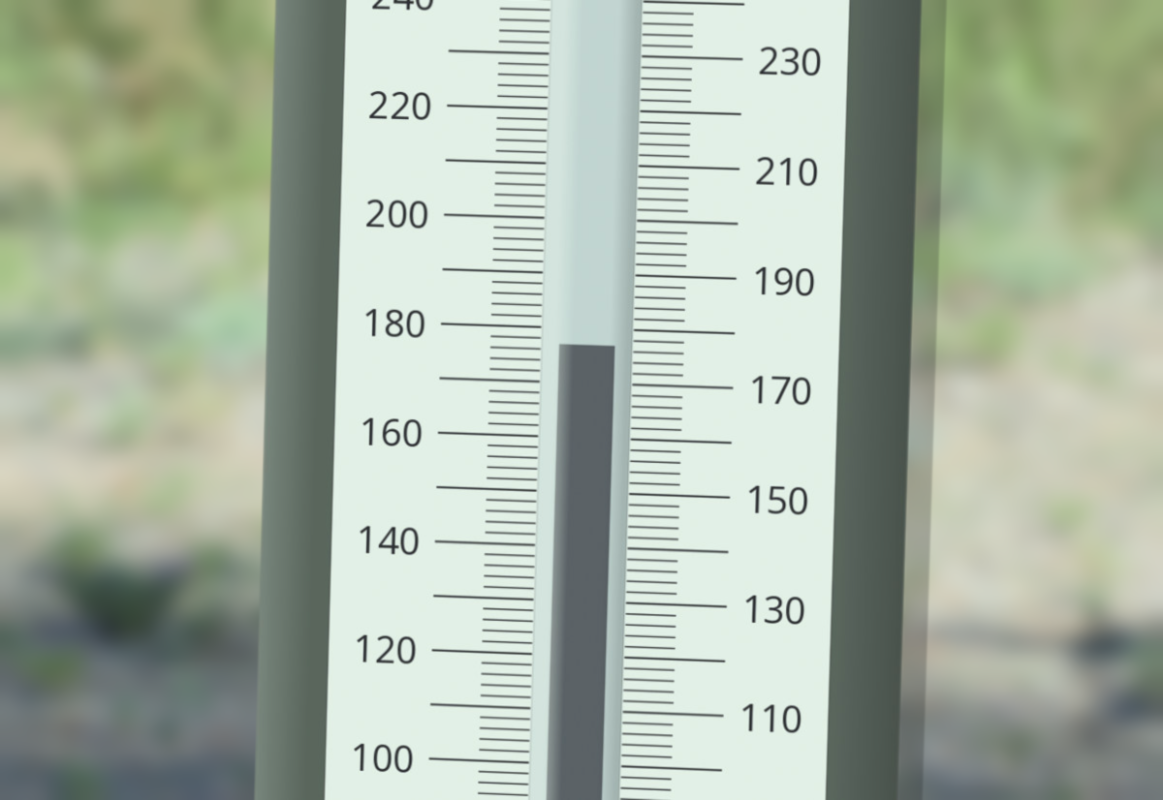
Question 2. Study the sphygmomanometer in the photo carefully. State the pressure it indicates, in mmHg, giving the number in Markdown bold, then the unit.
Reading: **177** mmHg
